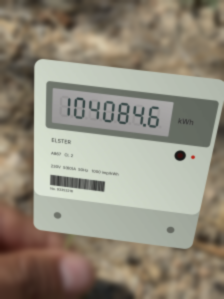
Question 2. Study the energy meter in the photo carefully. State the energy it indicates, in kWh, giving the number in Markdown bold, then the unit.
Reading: **104084.6** kWh
